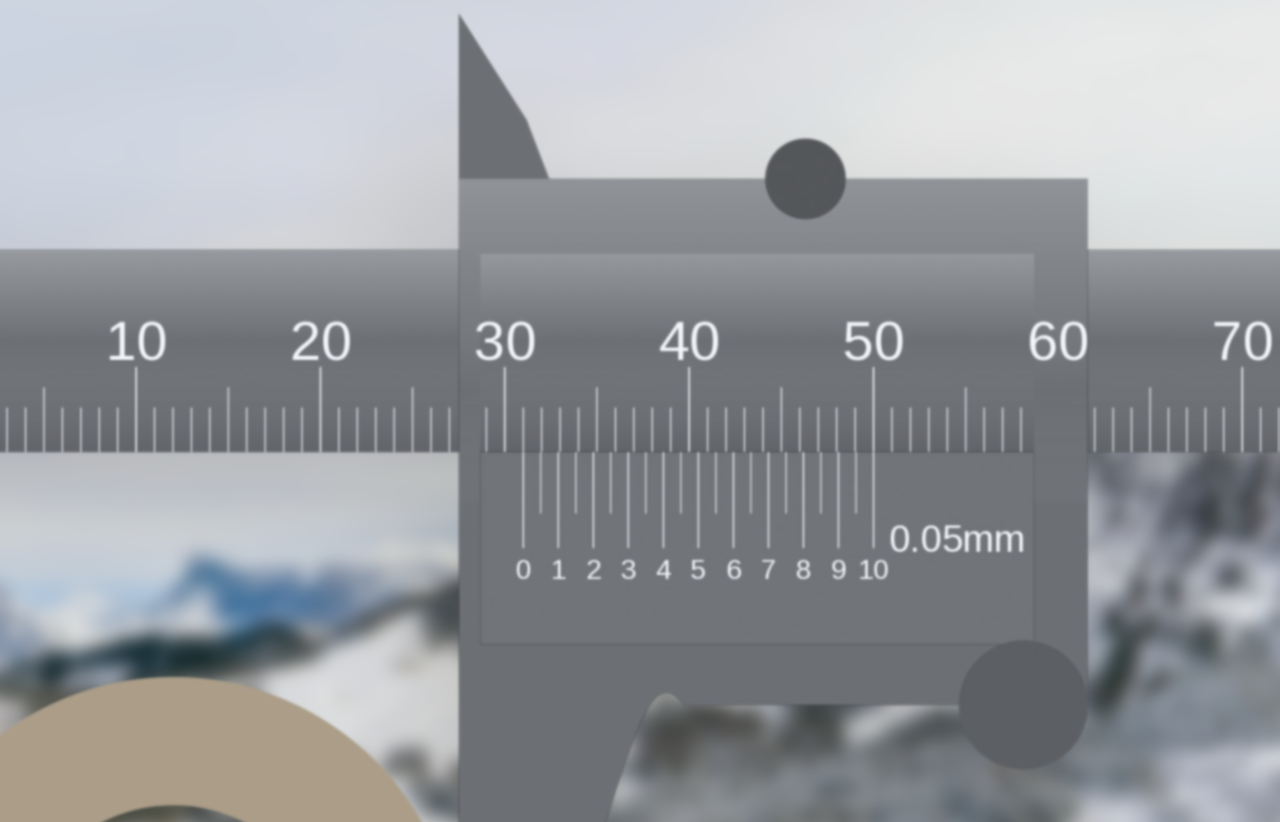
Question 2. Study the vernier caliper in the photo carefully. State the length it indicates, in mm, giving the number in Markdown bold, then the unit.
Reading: **31.0** mm
